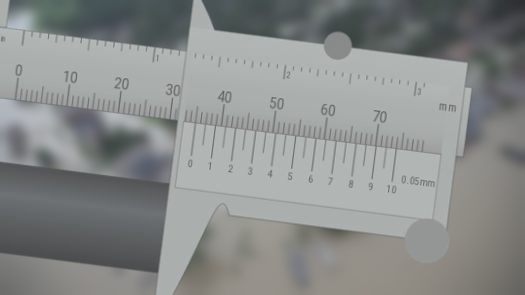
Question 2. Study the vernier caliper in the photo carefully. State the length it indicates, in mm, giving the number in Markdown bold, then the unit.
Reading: **35.0** mm
